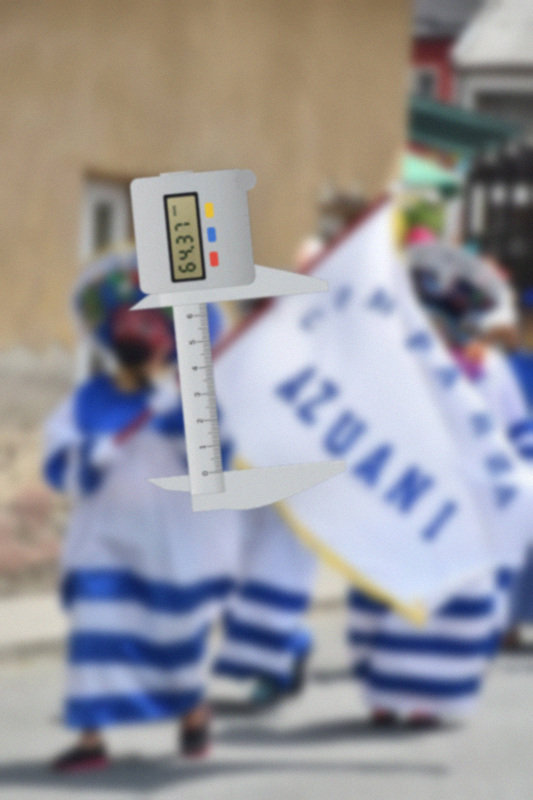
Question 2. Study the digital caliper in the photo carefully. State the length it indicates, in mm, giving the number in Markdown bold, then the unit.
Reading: **64.37** mm
